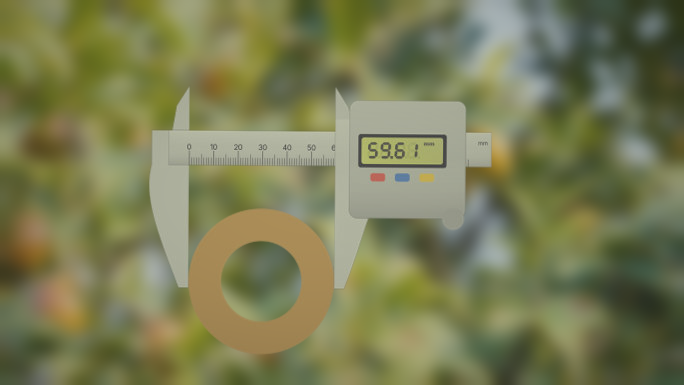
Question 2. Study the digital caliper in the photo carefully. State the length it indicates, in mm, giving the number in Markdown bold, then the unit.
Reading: **59.61** mm
